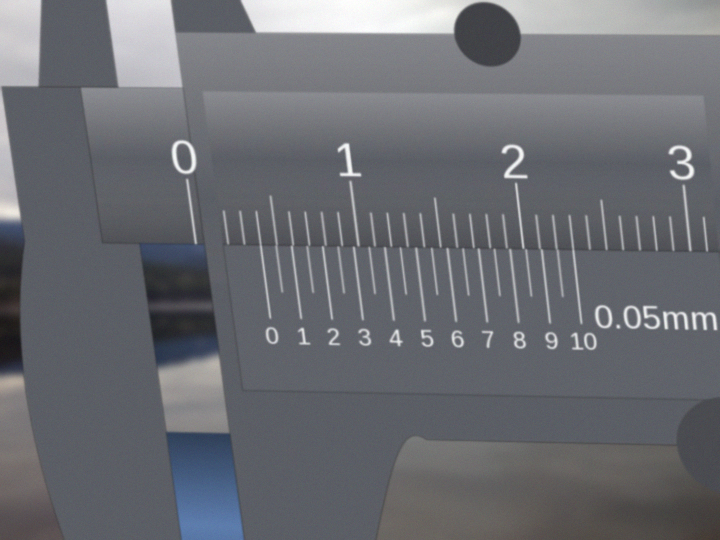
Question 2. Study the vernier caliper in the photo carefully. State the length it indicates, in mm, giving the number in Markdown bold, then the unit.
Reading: **4.0** mm
